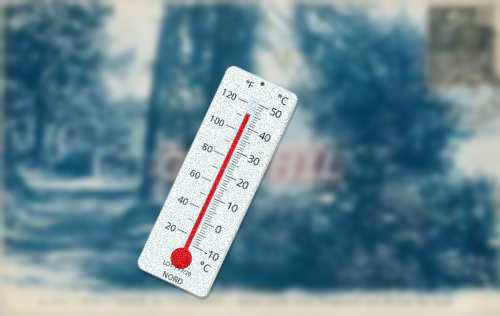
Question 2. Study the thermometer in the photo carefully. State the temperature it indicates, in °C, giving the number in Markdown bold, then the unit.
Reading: **45** °C
